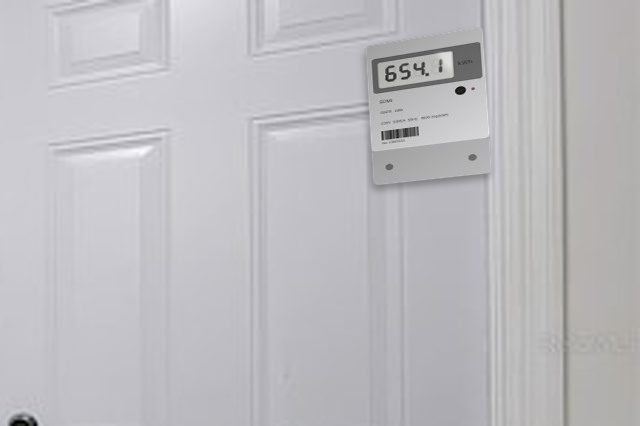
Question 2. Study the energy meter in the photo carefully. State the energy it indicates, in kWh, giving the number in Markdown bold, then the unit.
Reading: **654.1** kWh
